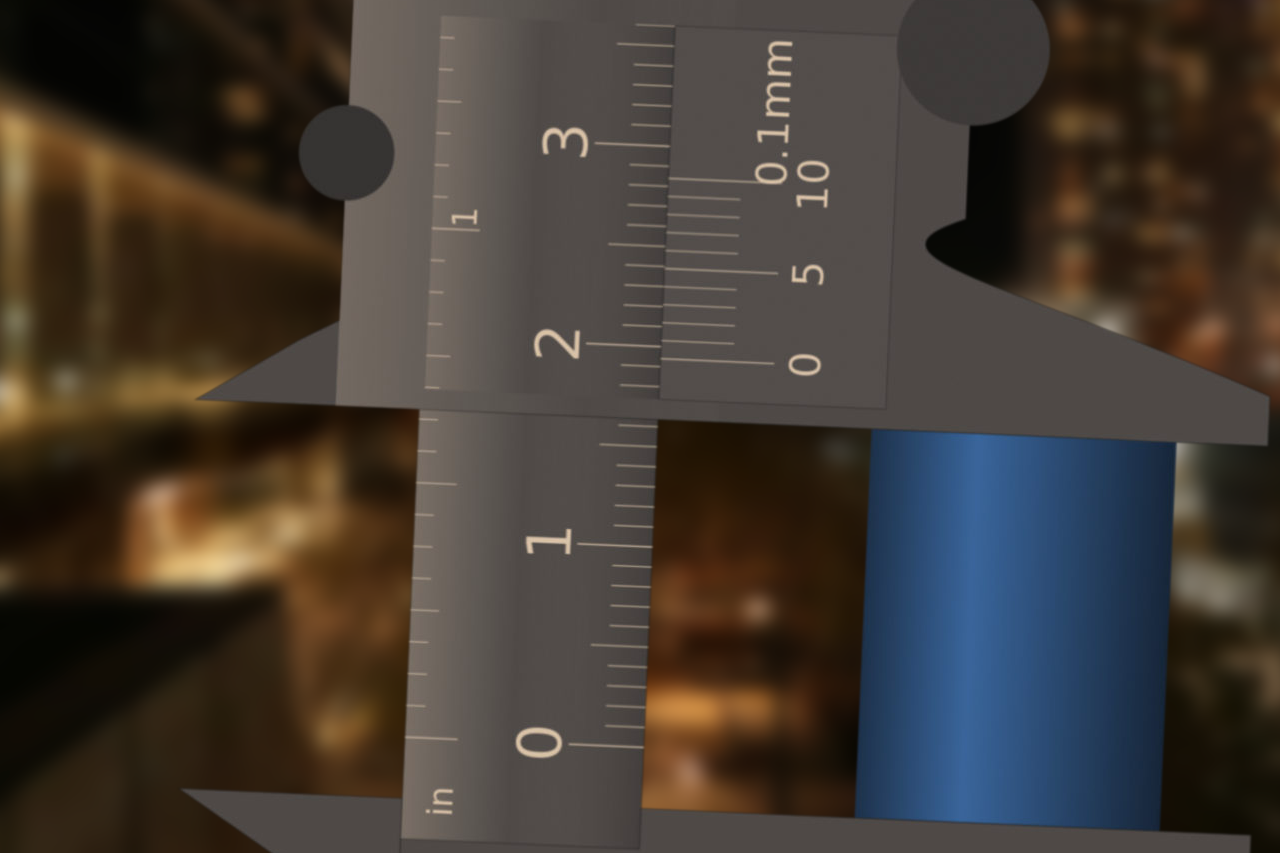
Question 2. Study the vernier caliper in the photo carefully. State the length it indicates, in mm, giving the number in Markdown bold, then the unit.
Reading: **19.4** mm
